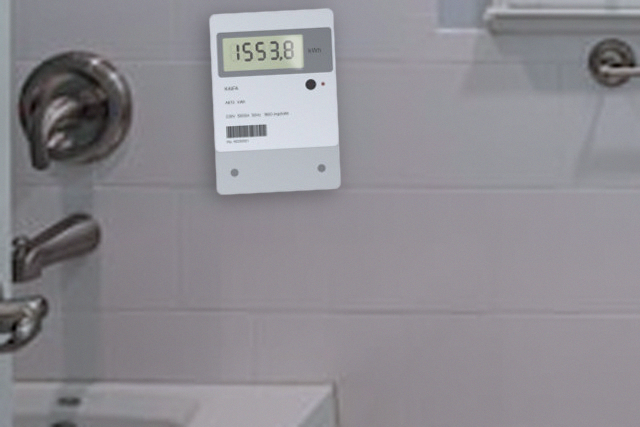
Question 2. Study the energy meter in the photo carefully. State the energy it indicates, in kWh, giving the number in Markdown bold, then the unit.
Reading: **1553.8** kWh
